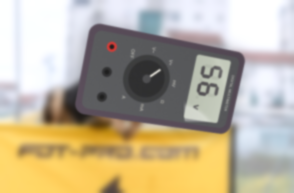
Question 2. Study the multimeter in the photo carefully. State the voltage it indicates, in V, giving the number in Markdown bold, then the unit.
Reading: **56** V
